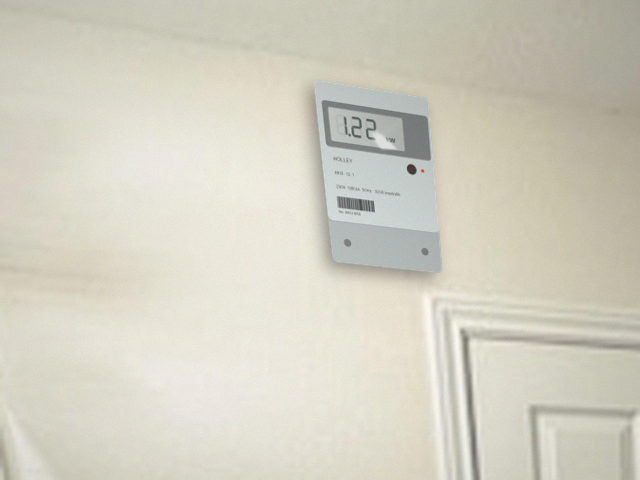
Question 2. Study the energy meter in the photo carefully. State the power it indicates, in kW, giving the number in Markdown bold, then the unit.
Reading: **1.22** kW
